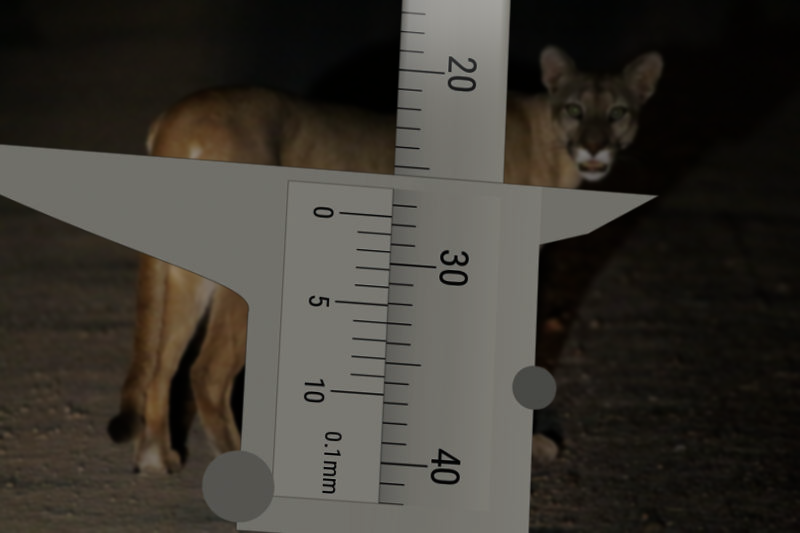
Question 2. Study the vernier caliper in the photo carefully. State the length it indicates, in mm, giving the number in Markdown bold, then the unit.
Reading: **27.6** mm
